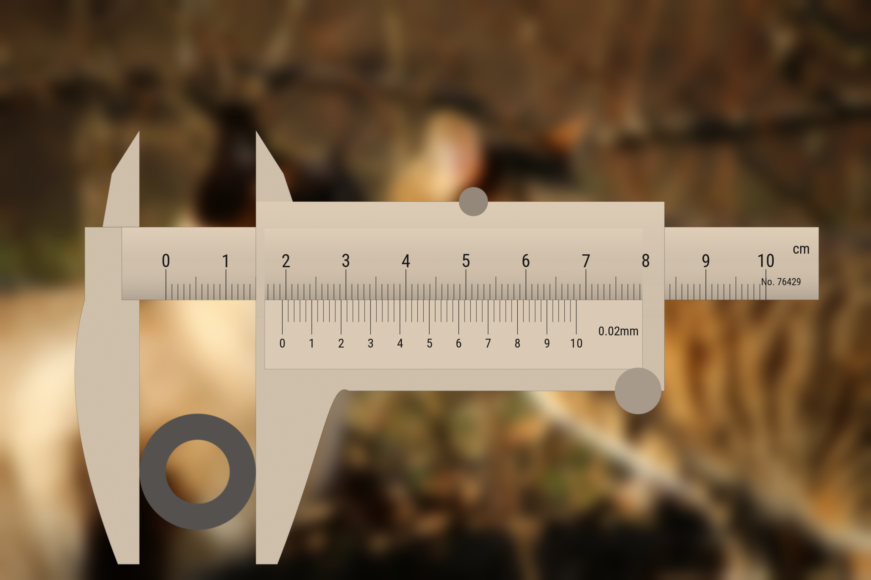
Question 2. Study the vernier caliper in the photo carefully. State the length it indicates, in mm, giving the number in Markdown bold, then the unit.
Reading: **19.4** mm
